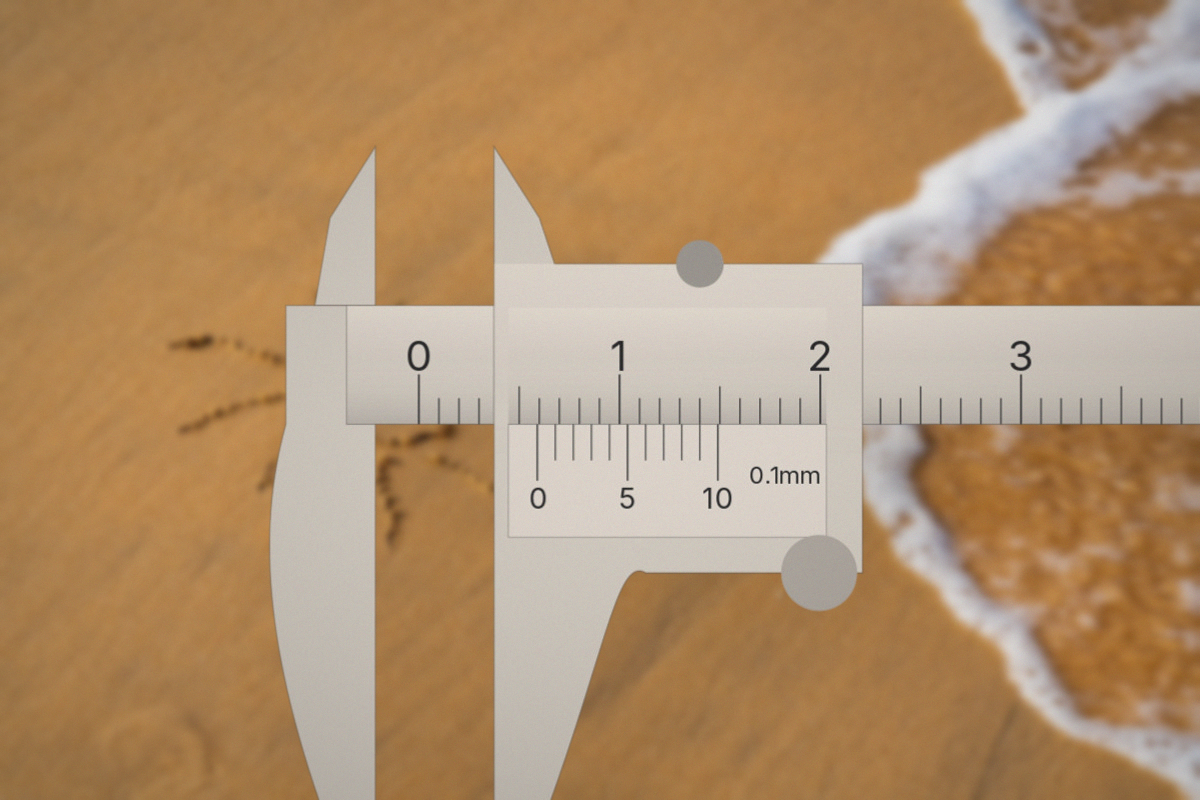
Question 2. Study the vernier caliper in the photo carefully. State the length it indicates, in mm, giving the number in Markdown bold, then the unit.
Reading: **5.9** mm
